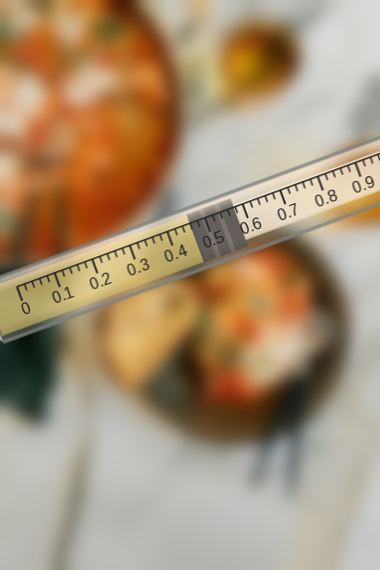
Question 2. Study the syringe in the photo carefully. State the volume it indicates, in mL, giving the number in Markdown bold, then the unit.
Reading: **0.46** mL
